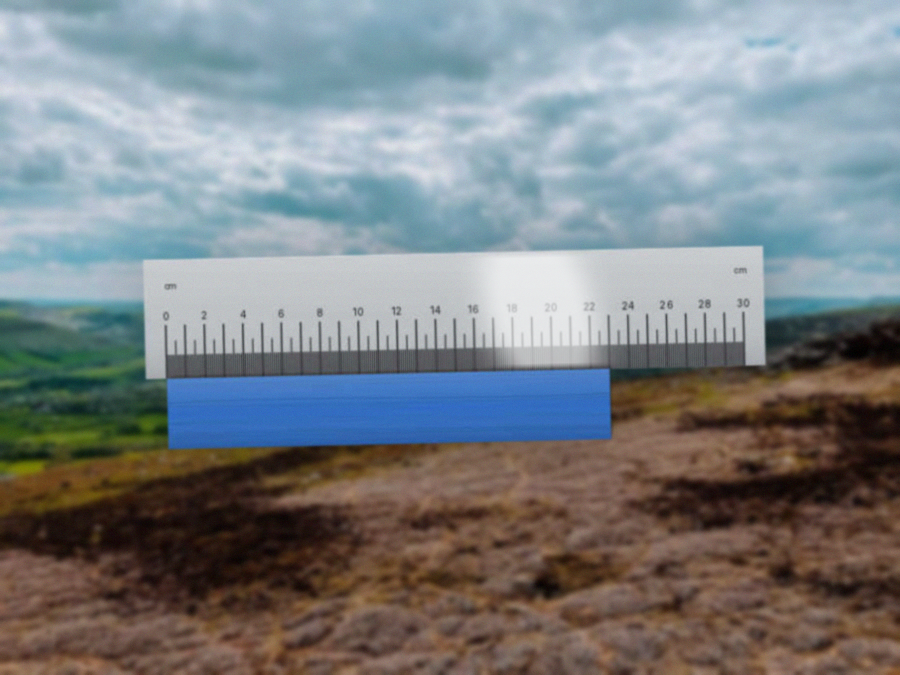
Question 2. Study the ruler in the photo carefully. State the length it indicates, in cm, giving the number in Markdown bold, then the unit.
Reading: **23** cm
